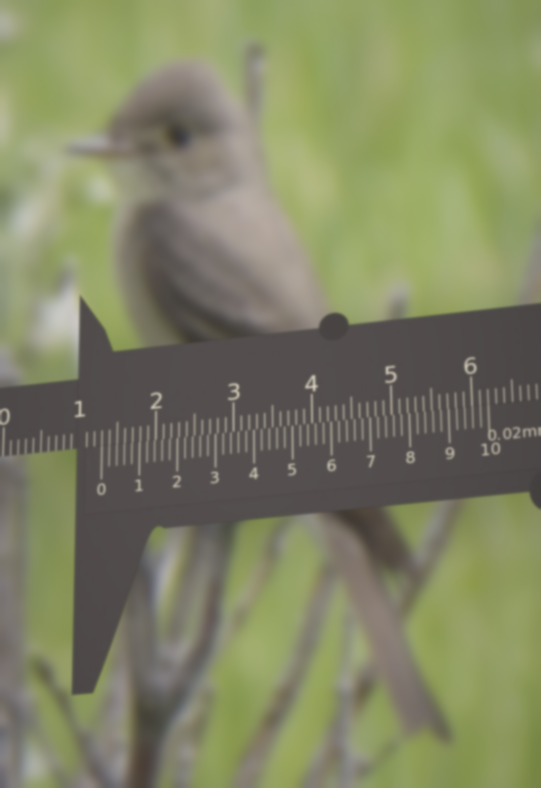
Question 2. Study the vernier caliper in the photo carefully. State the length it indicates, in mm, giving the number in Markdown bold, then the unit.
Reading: **13.0** mm
